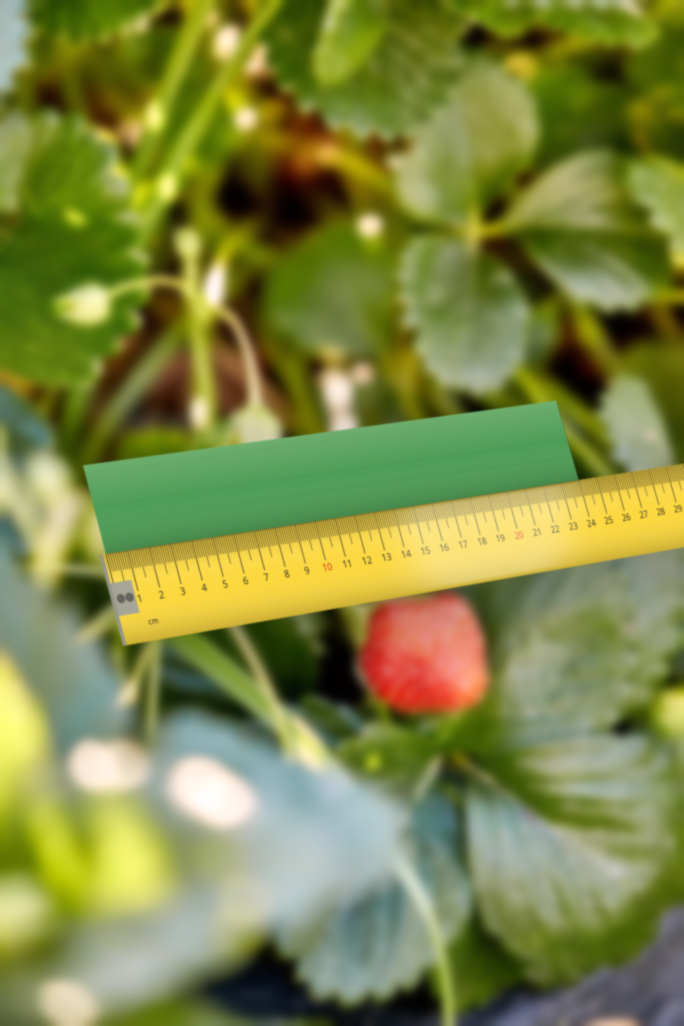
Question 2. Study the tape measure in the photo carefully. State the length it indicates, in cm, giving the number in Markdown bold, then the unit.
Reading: **24** cm
